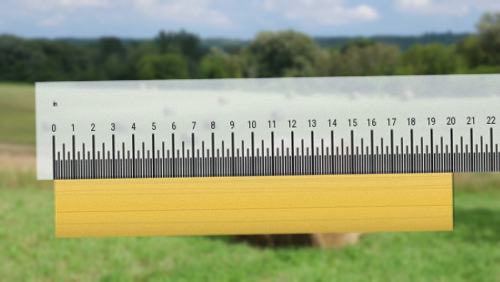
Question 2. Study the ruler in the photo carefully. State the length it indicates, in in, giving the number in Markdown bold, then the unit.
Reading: **20** in
